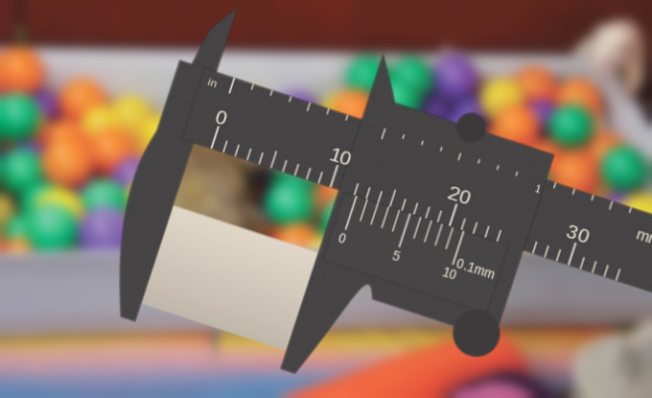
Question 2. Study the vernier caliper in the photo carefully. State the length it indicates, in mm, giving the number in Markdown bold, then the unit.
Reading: **12.2** mm
